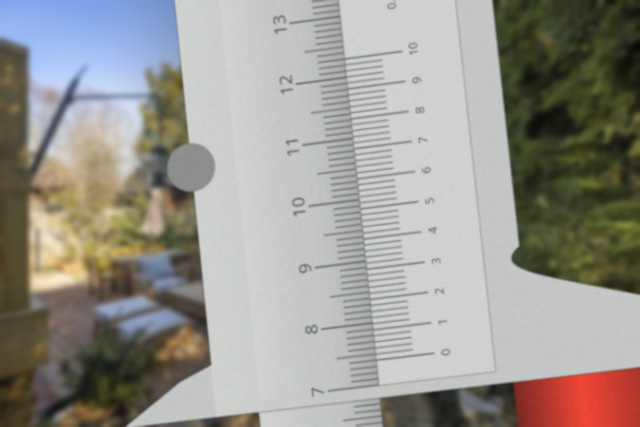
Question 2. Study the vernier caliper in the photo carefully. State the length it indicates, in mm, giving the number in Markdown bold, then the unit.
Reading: **74.0** mm
